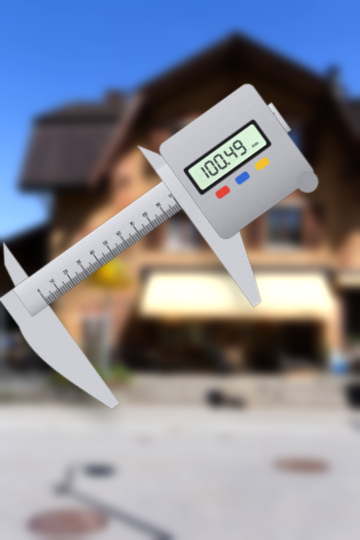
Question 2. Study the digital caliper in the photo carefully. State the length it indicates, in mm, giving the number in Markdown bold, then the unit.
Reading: **100.49** mm
